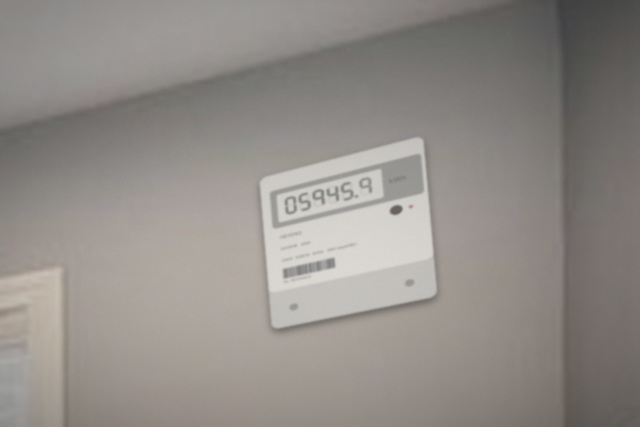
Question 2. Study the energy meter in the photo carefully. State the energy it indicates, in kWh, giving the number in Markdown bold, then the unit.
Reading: **5945.9** kWh
